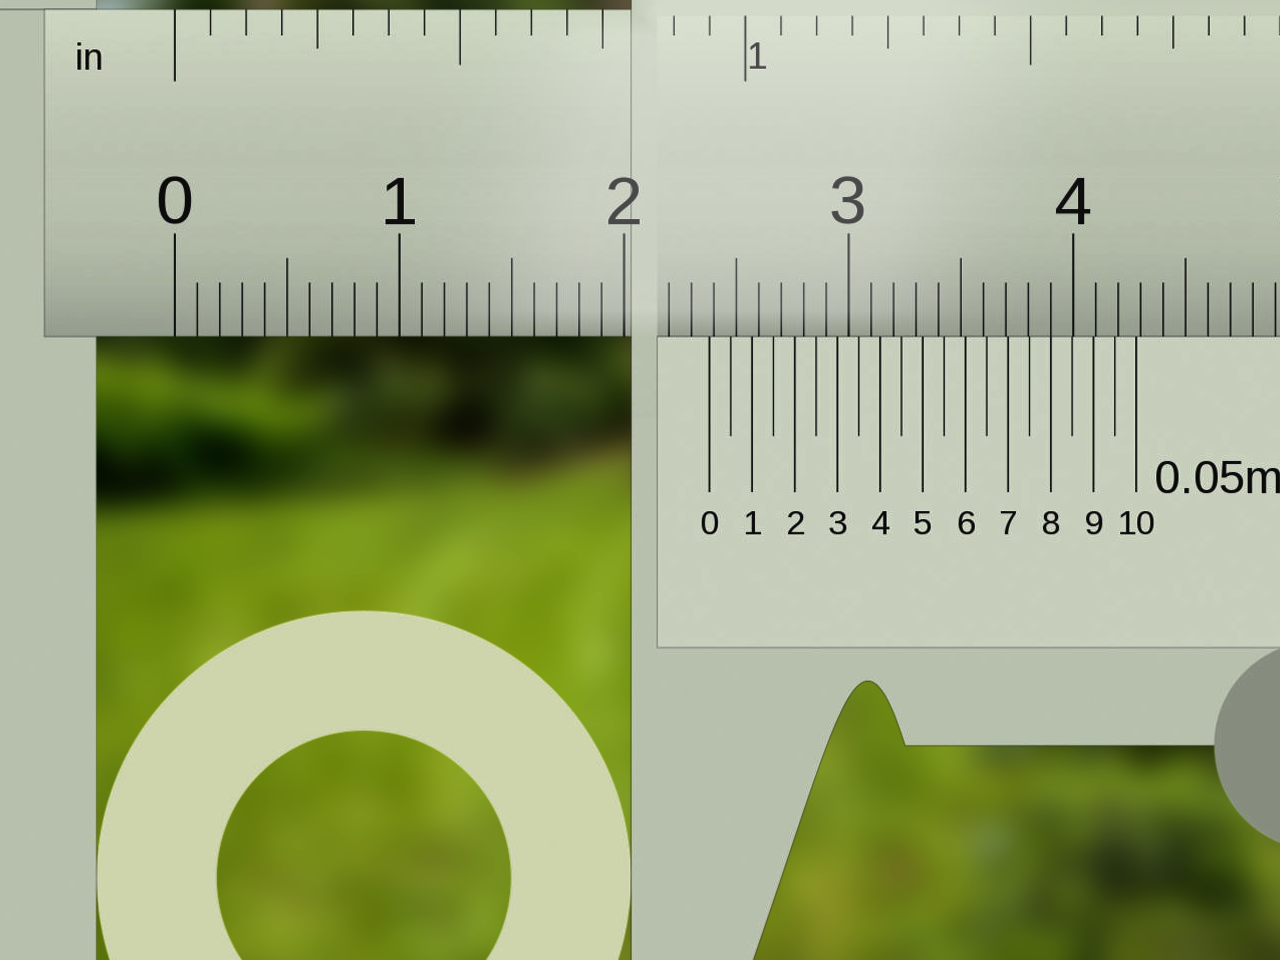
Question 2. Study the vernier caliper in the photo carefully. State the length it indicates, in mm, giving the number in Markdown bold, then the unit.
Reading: **23.8** mm
